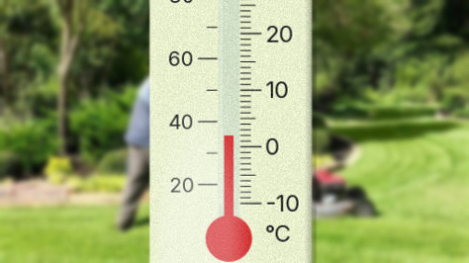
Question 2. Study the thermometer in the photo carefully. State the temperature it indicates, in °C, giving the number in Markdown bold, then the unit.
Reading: **2** °C
